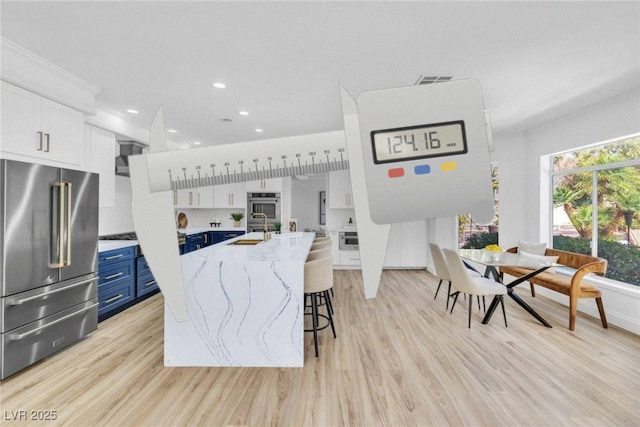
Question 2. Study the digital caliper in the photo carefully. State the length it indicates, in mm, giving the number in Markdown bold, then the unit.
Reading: **124.16** mm
